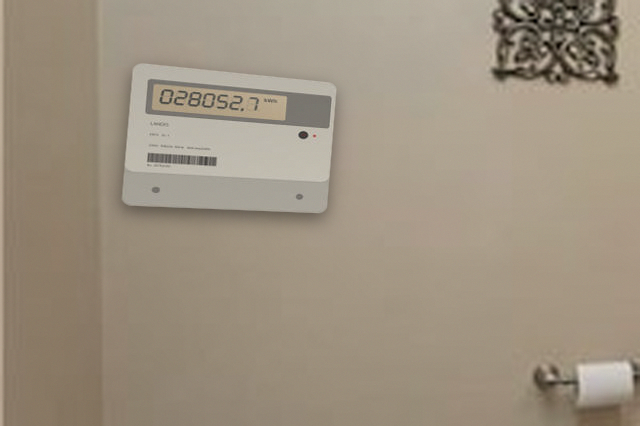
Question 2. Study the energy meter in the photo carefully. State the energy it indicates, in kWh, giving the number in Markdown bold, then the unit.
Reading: **28052.7** kWh
